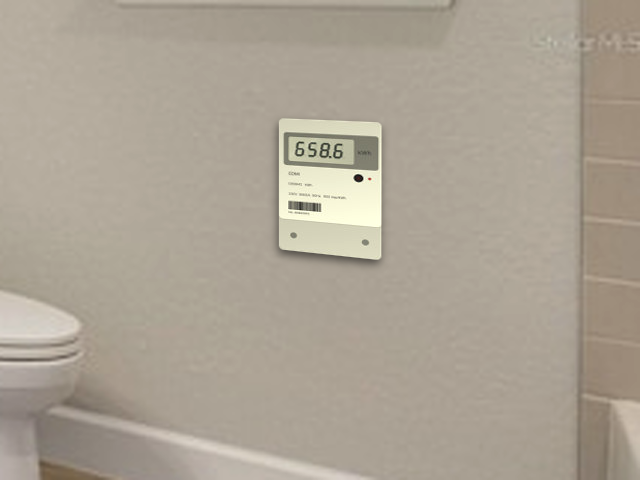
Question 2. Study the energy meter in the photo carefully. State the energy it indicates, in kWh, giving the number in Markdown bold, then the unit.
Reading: **658.6** kWh
